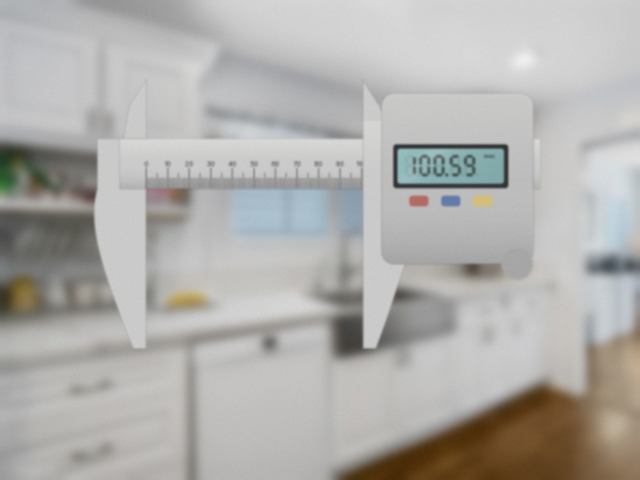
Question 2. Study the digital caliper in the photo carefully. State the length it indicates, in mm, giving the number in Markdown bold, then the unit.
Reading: **100.59** mm
